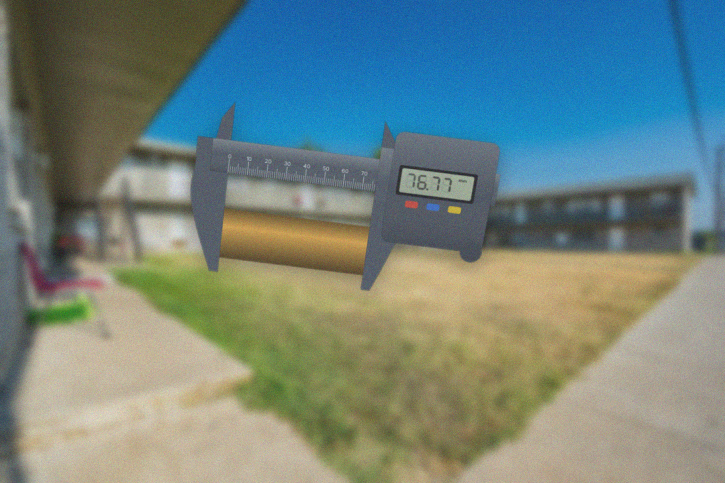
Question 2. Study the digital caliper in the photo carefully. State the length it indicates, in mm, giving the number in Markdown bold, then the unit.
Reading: **76.77** mm
